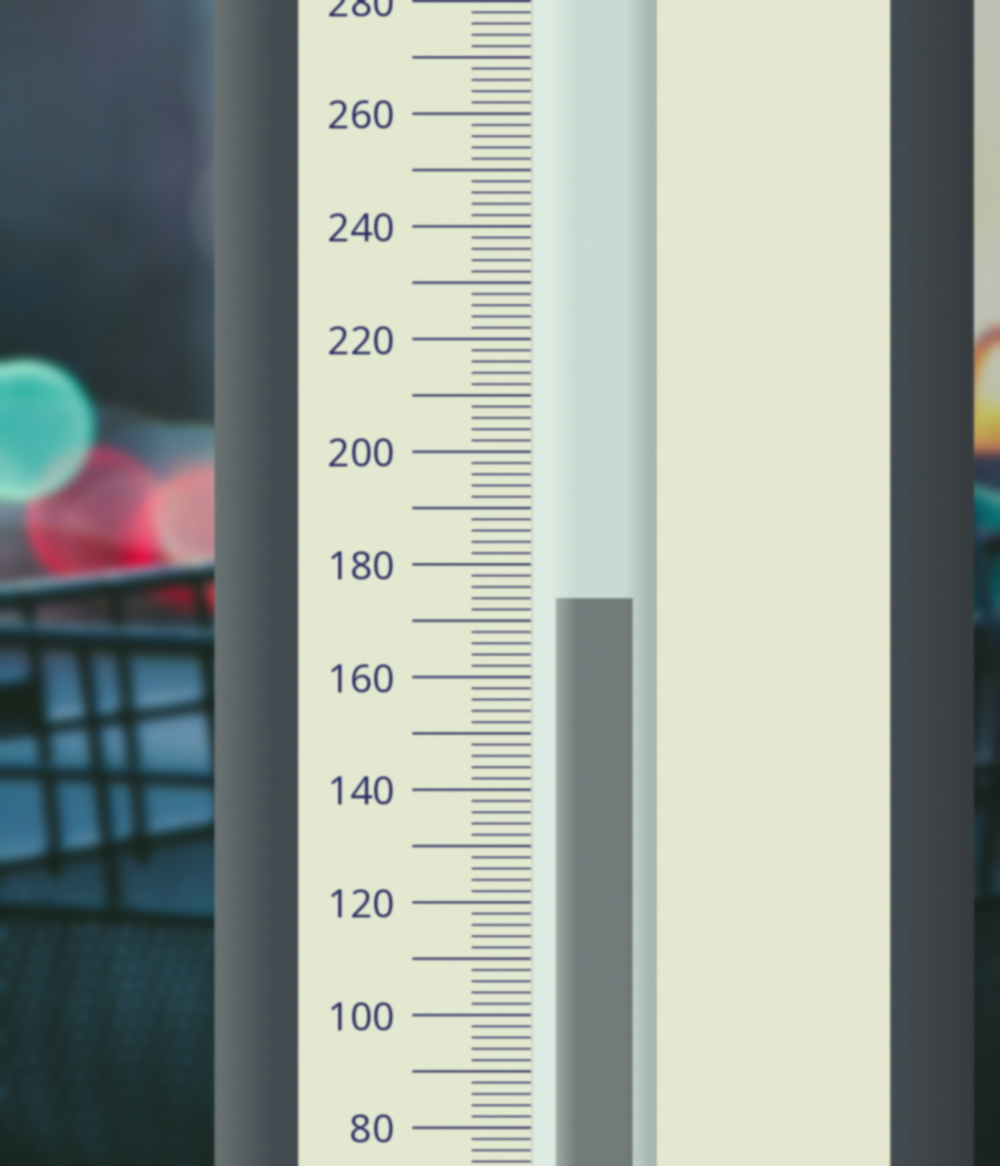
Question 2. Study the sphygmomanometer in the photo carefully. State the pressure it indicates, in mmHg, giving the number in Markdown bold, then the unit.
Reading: **174** mmHg
